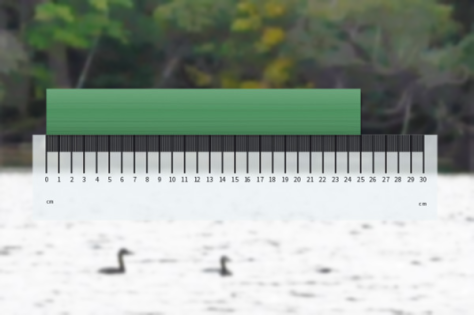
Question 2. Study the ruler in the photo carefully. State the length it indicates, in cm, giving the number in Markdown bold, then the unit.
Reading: **25** cm
